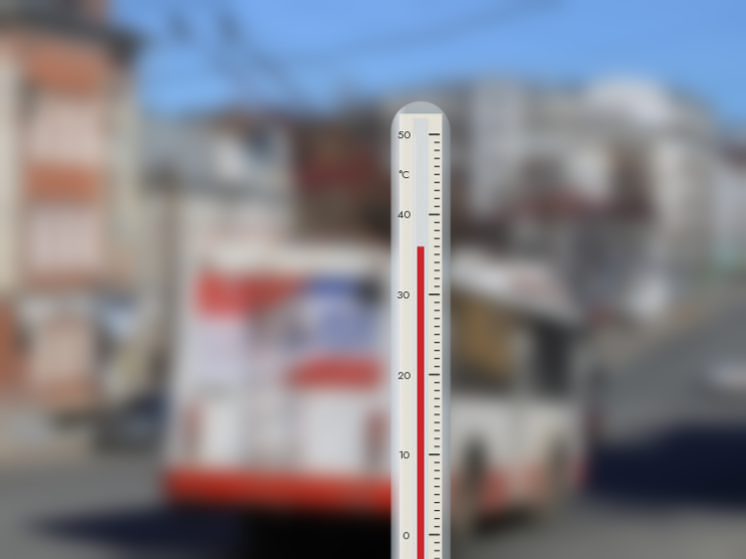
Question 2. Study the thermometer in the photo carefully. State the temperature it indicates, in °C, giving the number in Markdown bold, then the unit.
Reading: **36** °C
